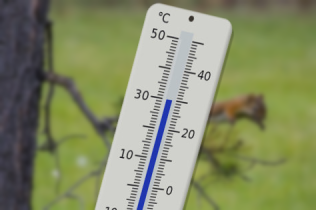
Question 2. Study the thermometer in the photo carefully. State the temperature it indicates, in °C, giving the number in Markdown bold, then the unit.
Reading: **30** °C
